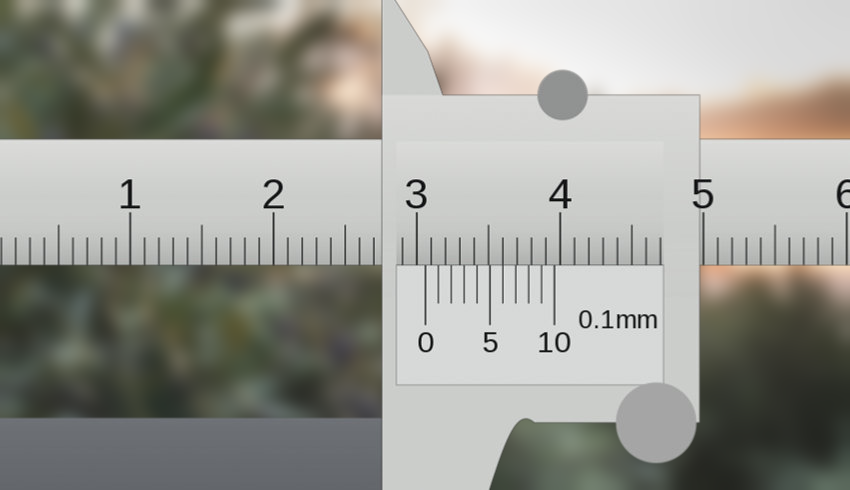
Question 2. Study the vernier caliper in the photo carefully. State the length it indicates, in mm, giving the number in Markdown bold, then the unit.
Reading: **30.6** mm
